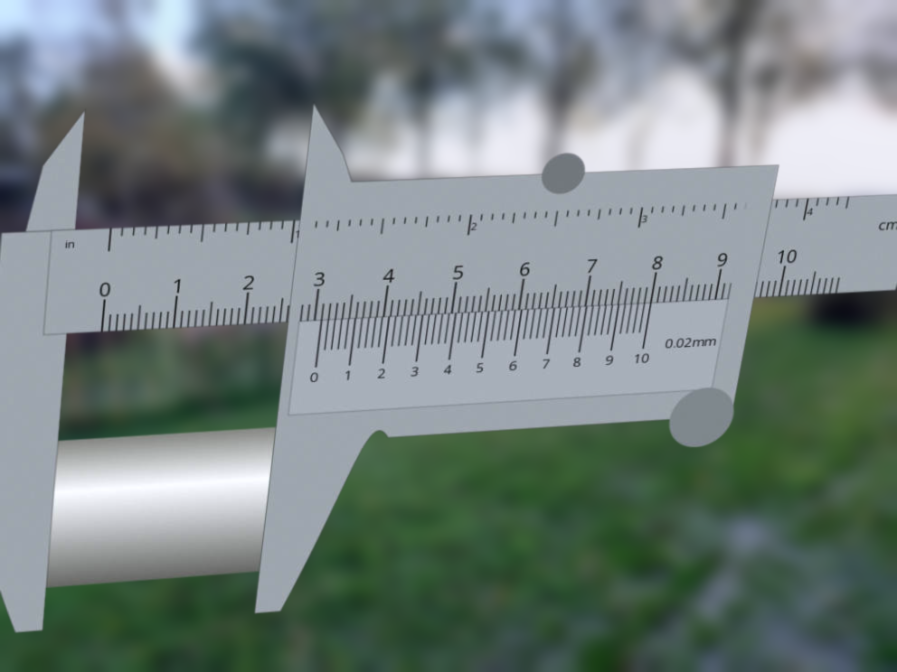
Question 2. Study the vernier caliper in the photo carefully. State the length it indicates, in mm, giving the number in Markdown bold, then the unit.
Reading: **31.0** mm
